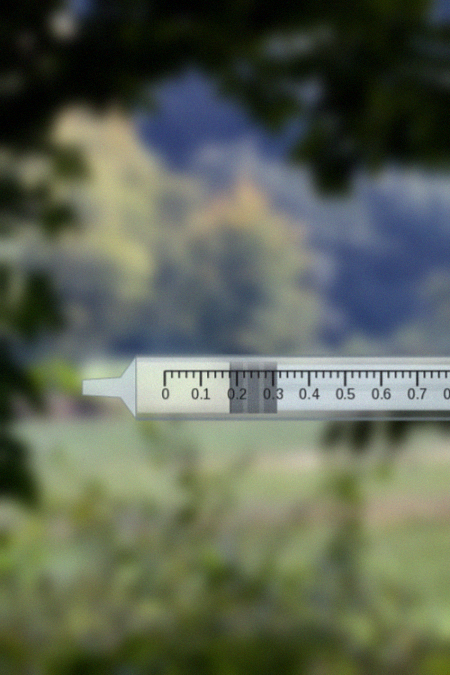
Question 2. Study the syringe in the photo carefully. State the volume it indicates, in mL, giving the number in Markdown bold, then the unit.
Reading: **0.18** mL
